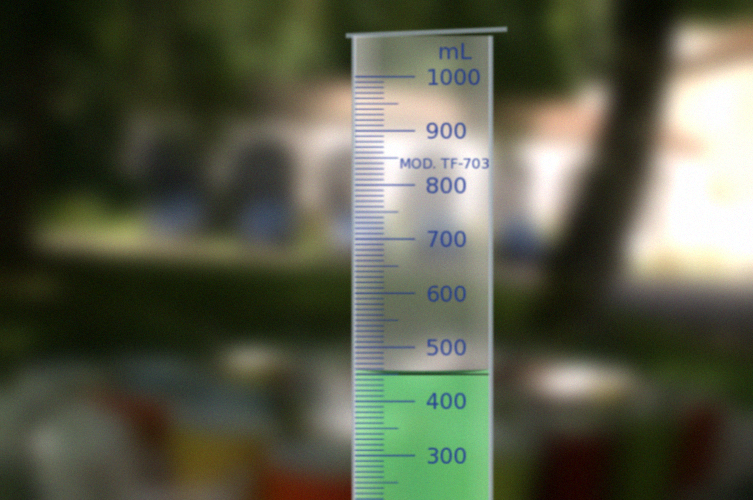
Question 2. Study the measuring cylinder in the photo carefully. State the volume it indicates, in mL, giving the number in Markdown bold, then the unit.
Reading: **450** mL
